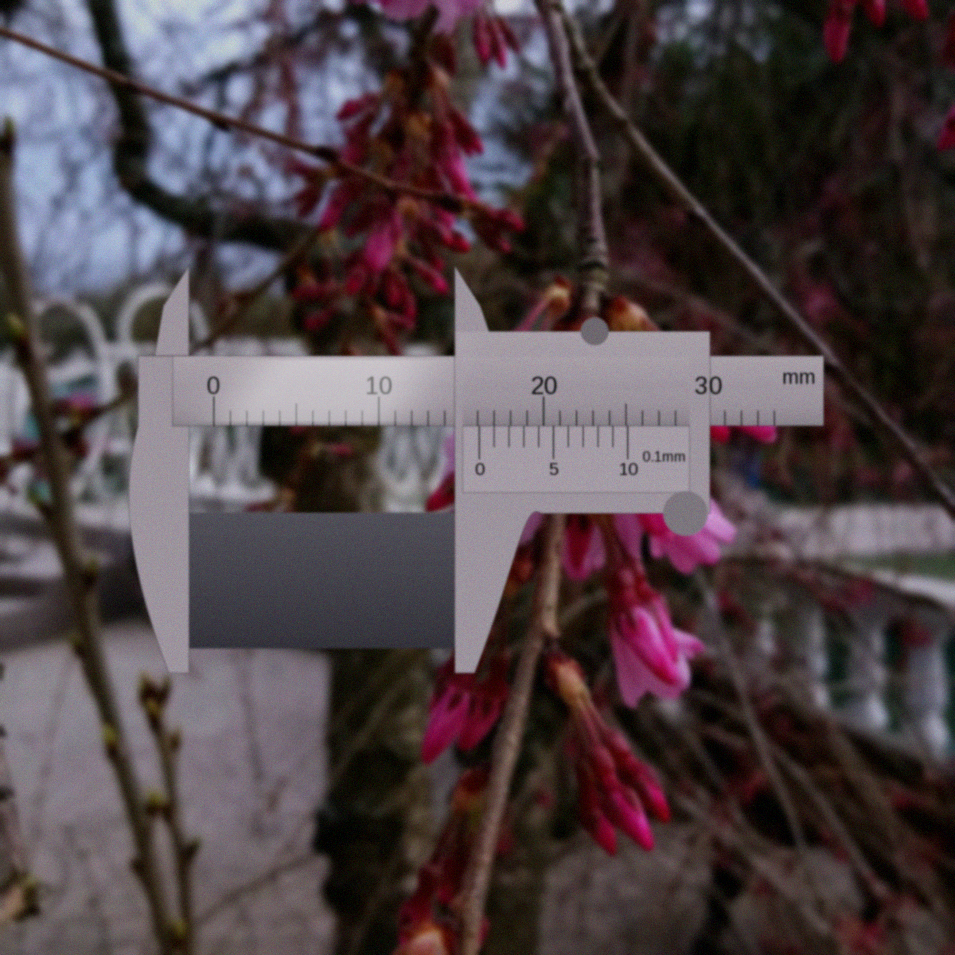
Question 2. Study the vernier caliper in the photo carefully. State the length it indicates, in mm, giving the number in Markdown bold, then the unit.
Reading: **16.1** mm
